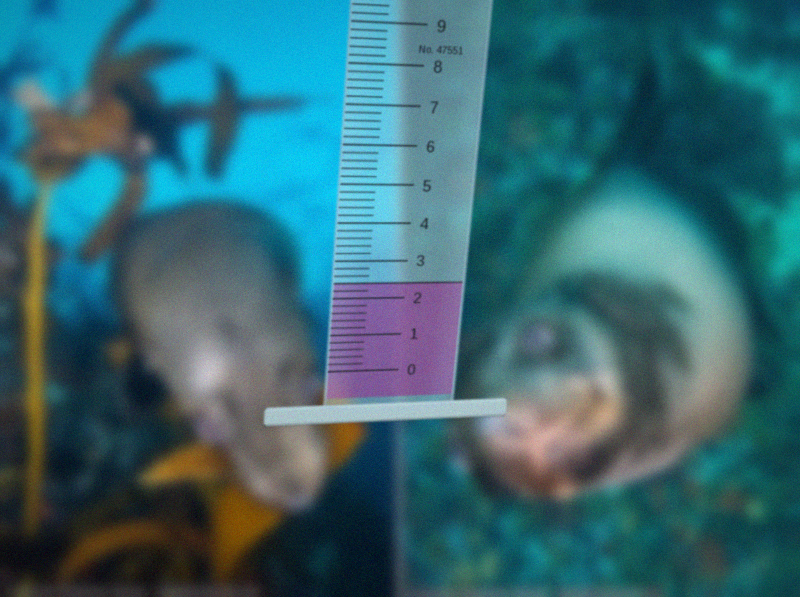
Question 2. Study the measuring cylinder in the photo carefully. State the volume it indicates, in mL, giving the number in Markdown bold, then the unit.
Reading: **2.4** mL
